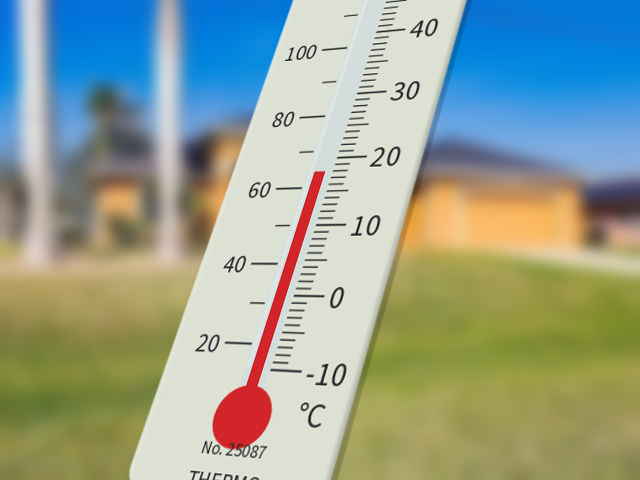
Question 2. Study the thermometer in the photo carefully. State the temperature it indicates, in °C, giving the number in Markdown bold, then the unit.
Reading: **18** °C
